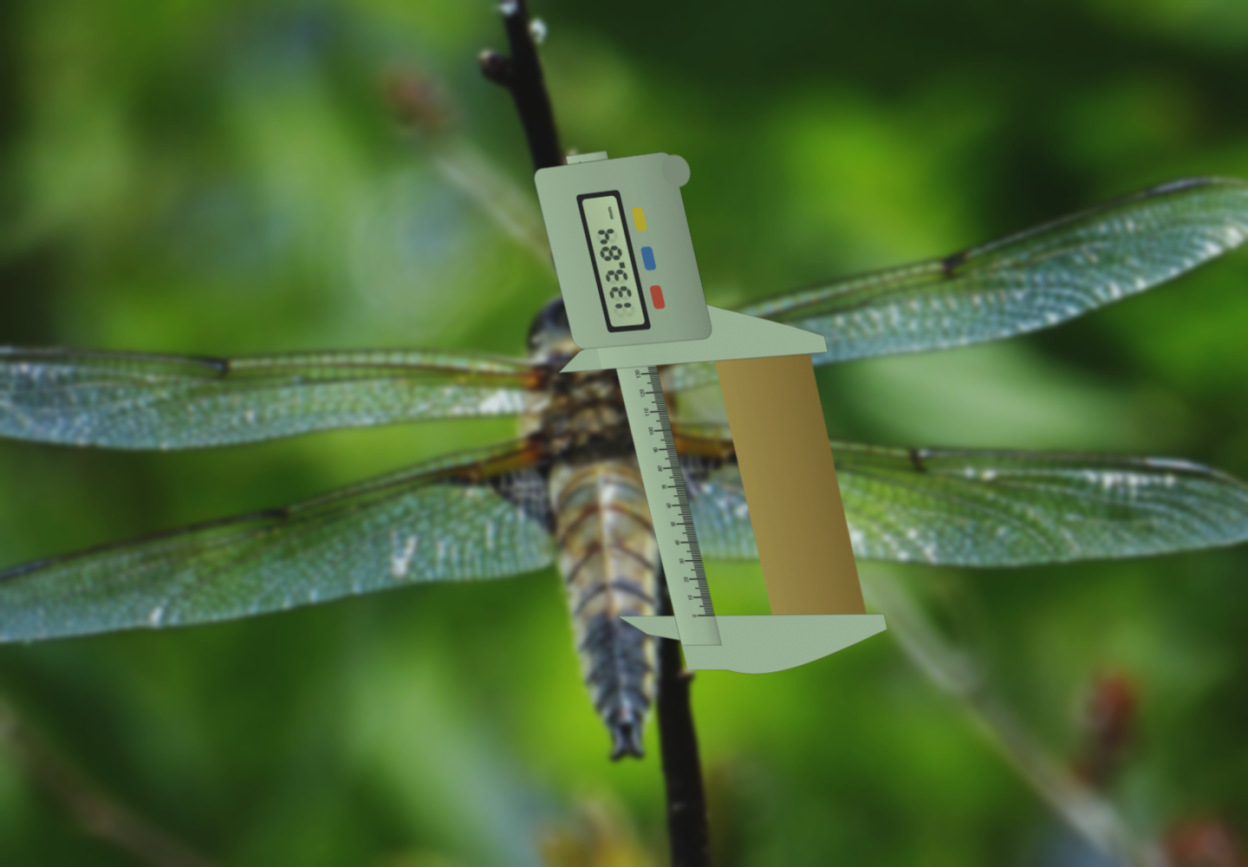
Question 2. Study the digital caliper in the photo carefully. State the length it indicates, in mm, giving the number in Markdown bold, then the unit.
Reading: **133.84** mm
